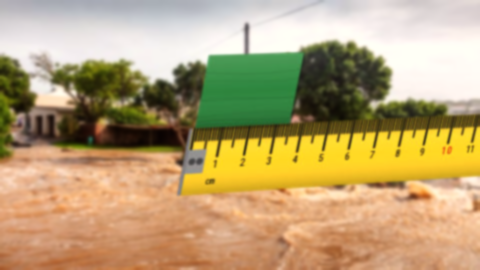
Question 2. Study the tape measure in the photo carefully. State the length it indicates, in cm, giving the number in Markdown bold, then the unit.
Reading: **3.5** cm
